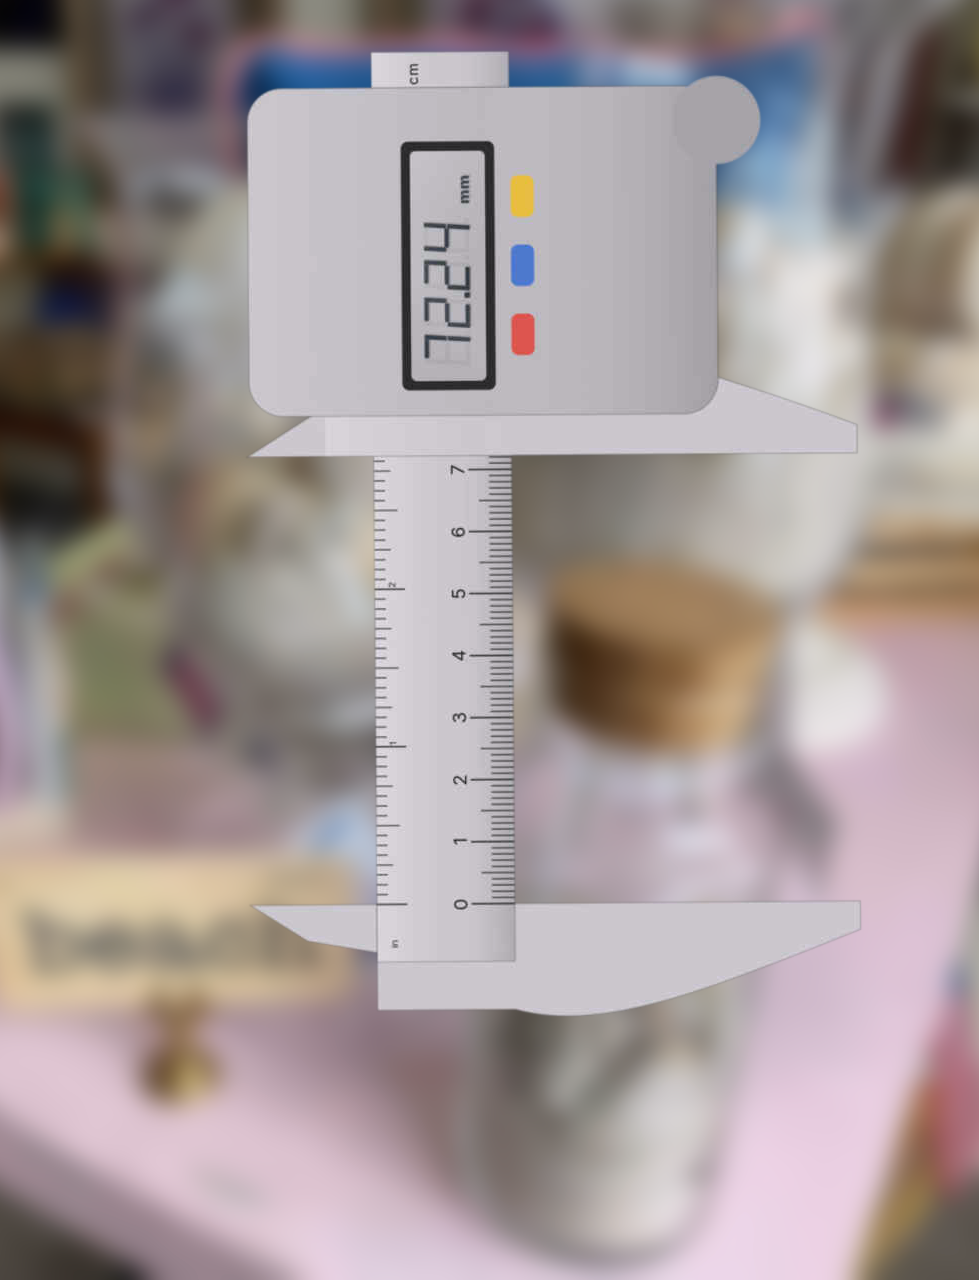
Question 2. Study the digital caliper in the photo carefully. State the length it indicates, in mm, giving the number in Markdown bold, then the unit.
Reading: **72.24** mm
